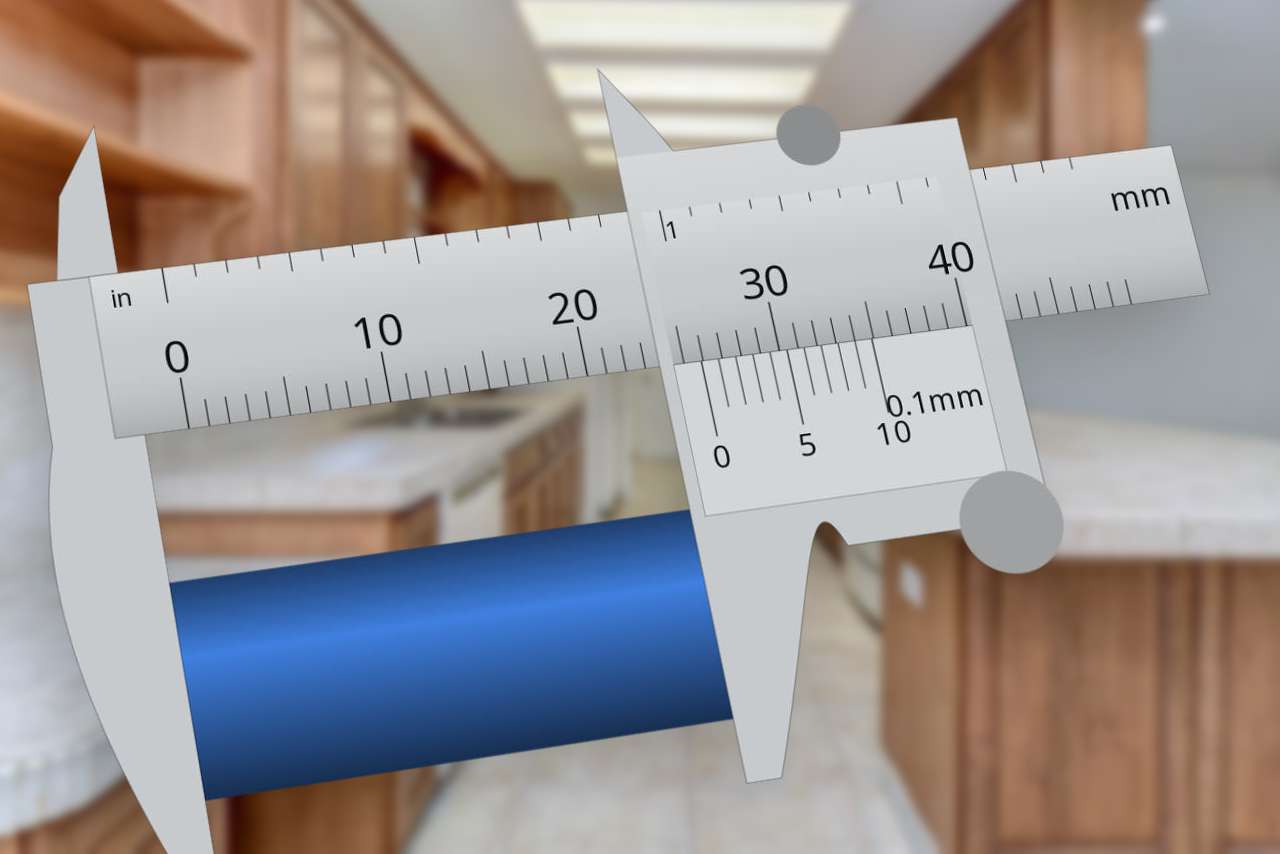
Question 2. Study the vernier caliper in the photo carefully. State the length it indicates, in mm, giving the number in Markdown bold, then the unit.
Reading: **25.9** mm
